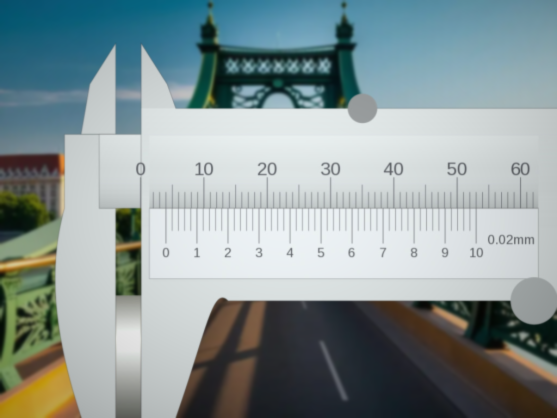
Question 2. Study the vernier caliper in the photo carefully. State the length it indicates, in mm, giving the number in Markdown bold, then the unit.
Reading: **4.0** mm
